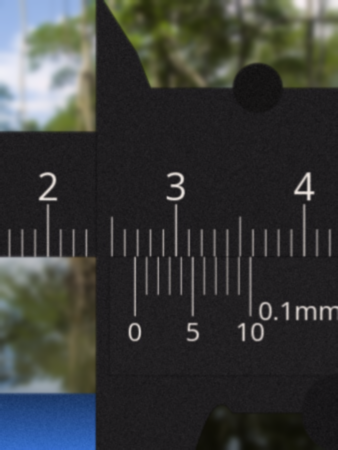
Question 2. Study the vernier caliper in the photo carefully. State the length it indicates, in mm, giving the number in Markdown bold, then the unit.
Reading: **26.8** mm
